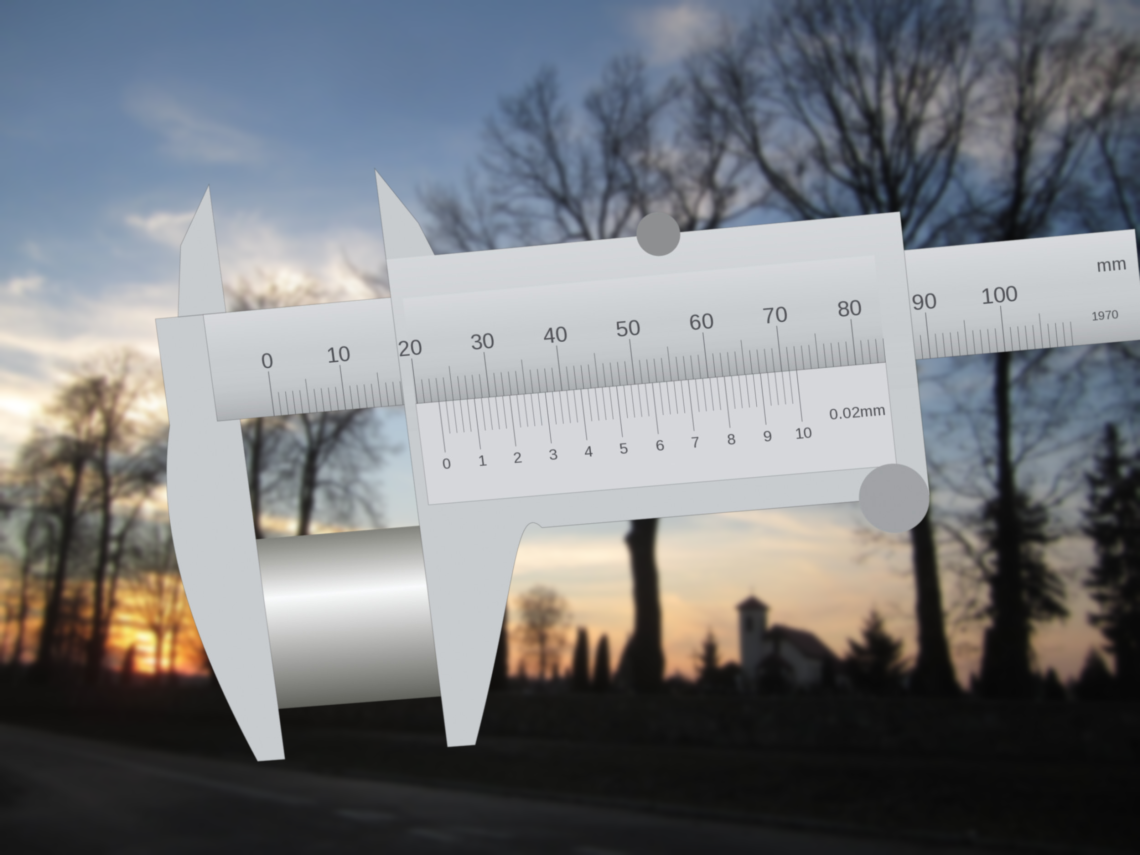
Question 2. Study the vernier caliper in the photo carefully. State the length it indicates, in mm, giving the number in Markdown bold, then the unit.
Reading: **23.0** mm
